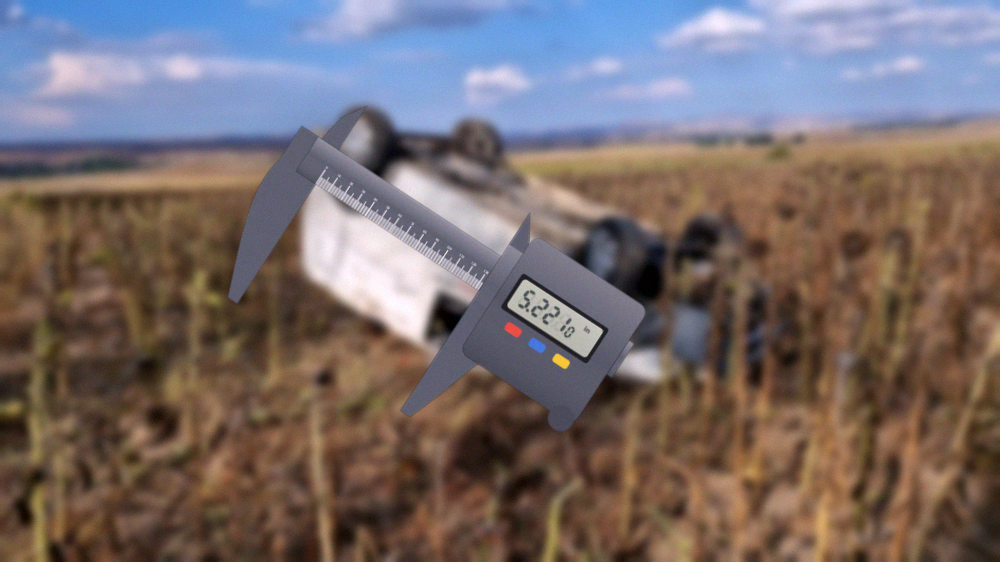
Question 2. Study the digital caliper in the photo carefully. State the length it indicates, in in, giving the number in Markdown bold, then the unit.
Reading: **5.2210** in
